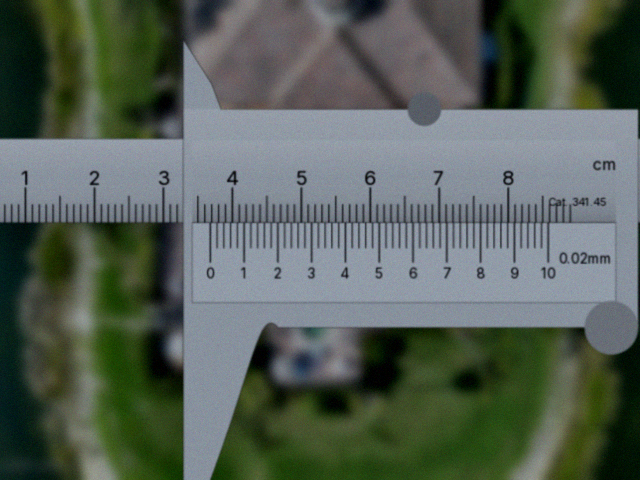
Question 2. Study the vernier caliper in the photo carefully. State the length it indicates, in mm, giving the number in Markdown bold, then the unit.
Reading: **36.8** mm
